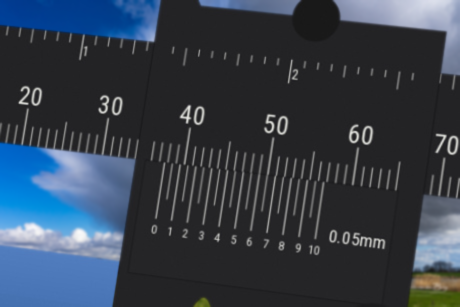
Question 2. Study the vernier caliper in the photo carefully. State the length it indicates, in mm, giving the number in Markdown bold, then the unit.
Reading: **37.6** mm
